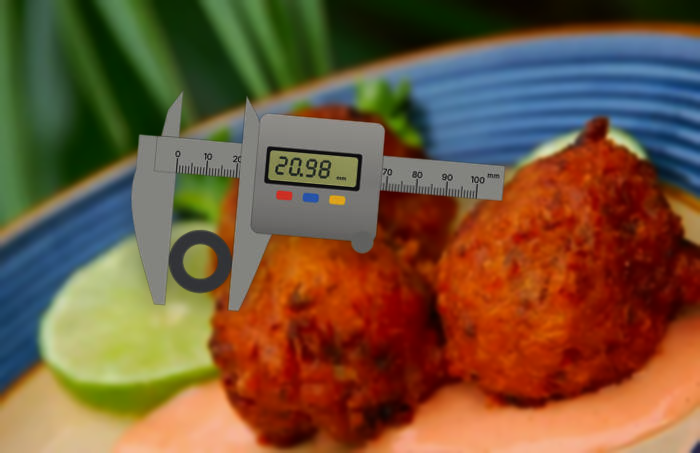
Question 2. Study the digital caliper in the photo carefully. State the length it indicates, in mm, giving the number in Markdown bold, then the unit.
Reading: **20.98** mm
